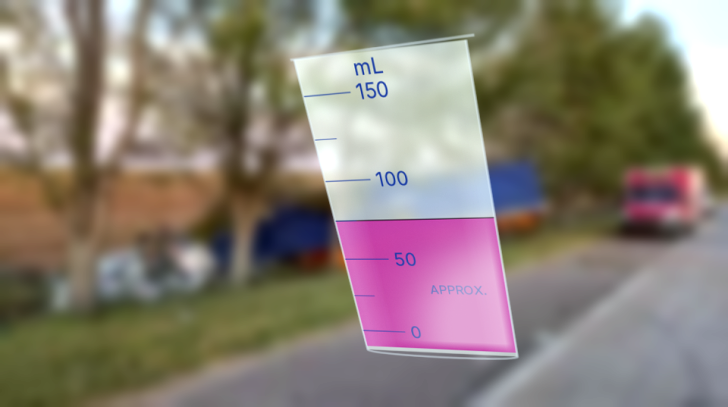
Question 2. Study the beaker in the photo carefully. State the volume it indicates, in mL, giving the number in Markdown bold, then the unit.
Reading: **75** mL
